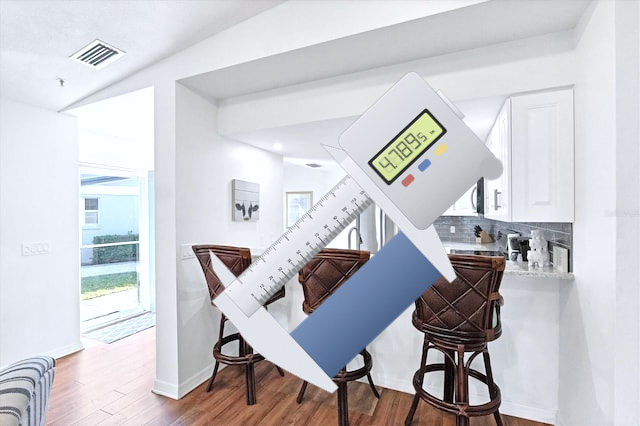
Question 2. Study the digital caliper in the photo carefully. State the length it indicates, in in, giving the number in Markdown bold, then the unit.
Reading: **4.7895** in
